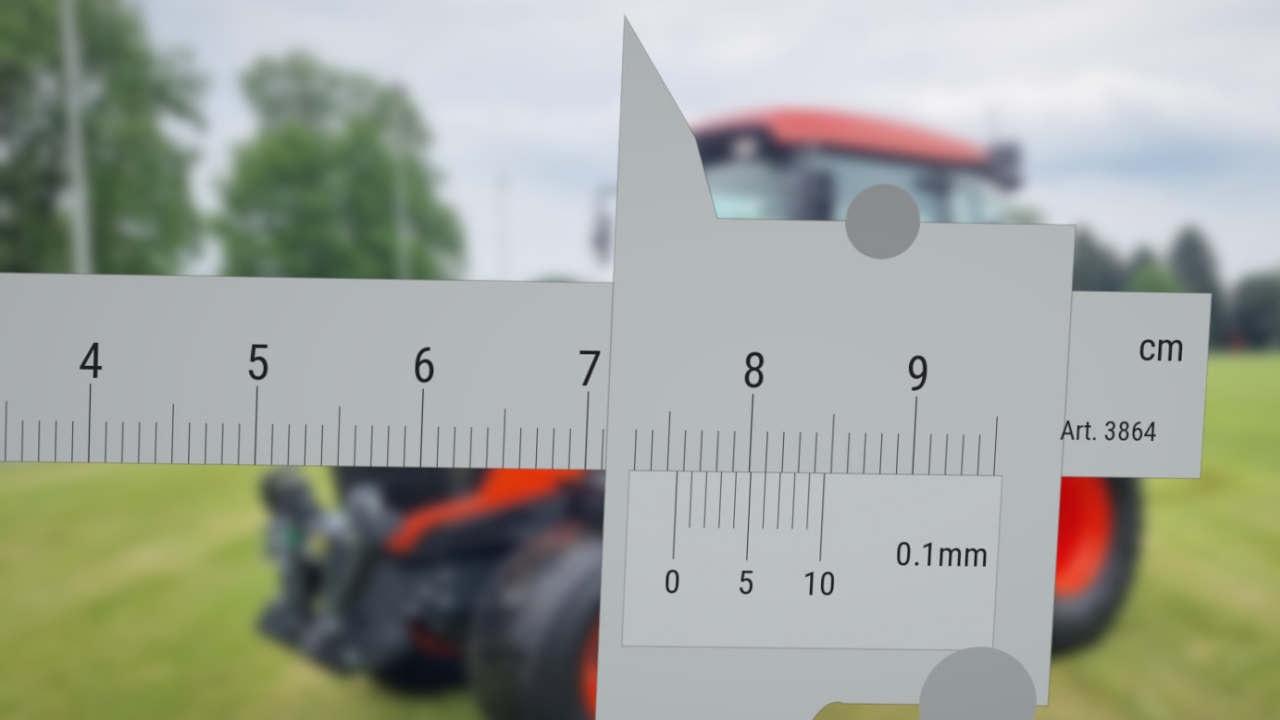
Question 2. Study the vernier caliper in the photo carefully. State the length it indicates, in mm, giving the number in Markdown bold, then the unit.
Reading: **75.6** mm
